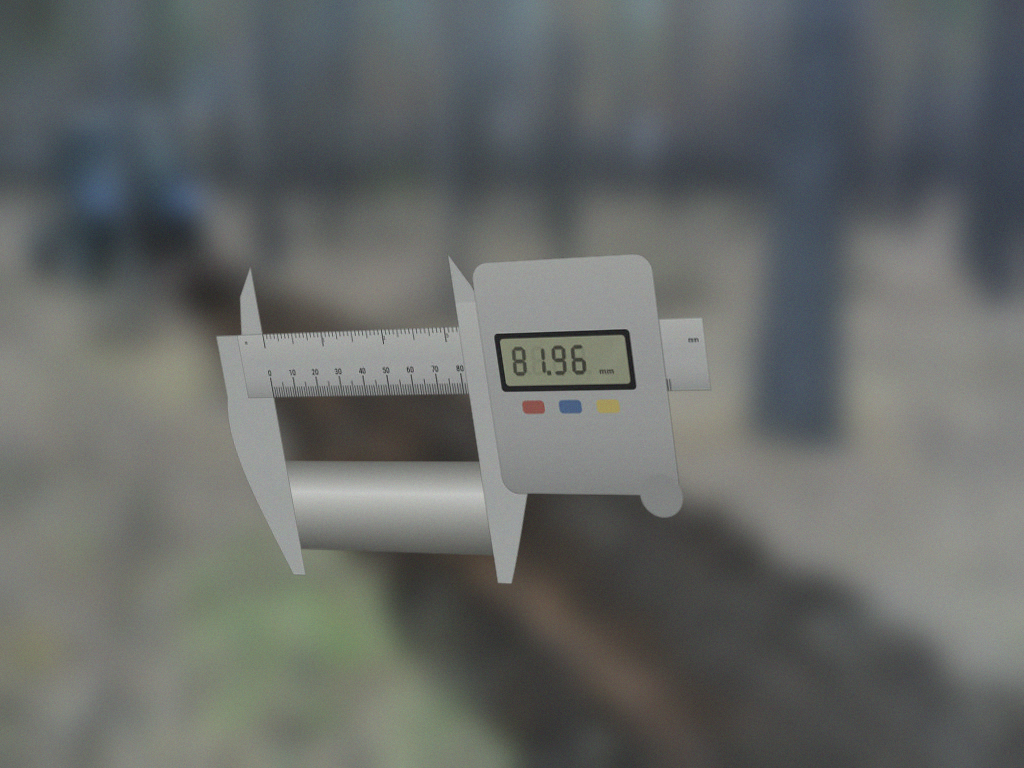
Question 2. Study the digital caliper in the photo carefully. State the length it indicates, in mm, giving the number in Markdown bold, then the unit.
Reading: **81.96** mm
